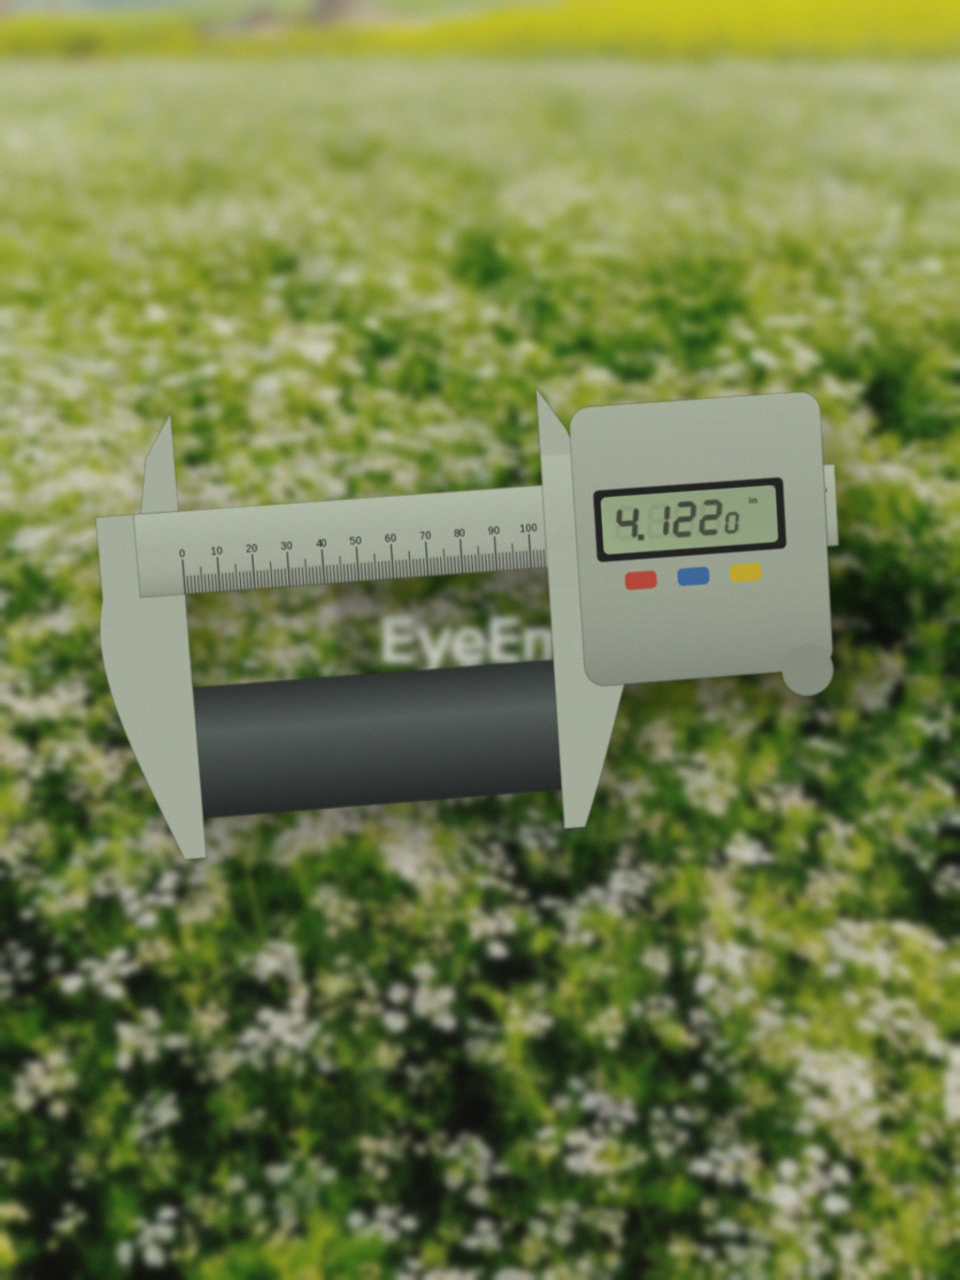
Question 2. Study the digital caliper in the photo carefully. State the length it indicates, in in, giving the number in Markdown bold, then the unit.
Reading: **4.1220** in
